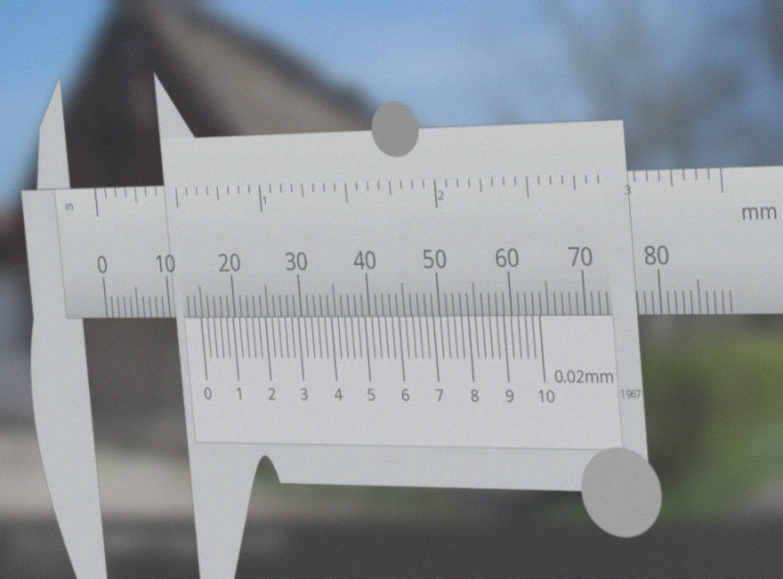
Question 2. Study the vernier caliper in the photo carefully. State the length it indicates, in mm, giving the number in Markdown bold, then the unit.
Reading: **14.8** mm
